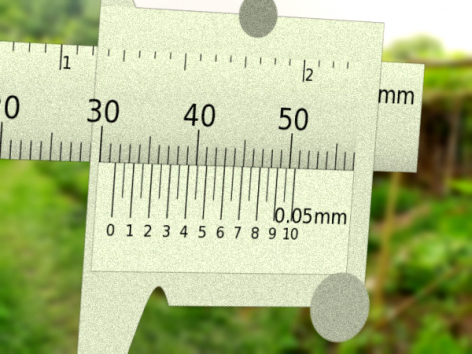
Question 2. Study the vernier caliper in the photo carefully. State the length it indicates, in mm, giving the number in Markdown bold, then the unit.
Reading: **31.6** mm
